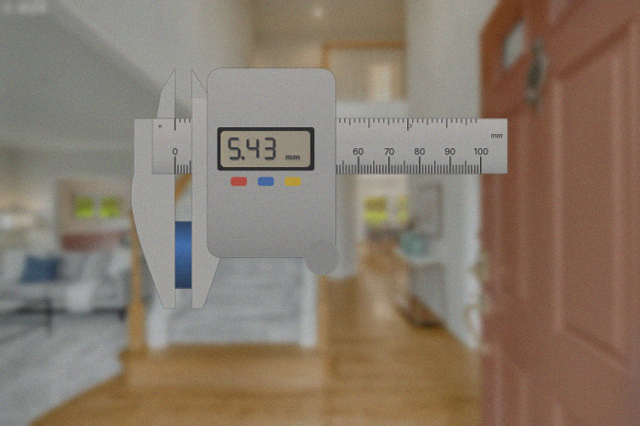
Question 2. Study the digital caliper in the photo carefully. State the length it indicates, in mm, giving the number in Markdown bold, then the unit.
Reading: **5.43** mm
